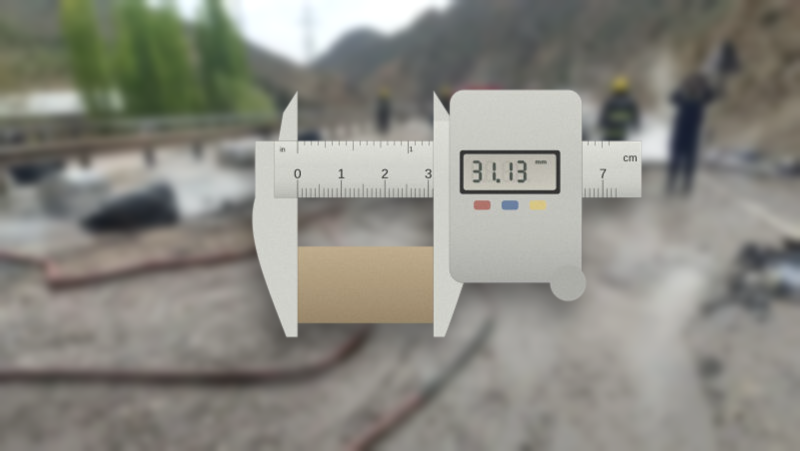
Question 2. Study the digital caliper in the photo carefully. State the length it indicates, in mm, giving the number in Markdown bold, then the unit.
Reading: **31.13** mm
